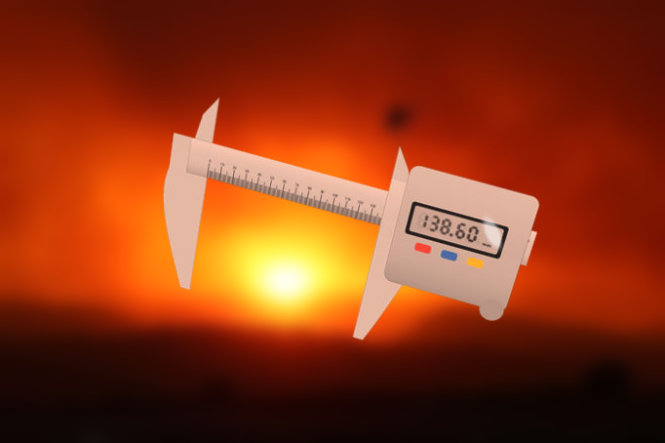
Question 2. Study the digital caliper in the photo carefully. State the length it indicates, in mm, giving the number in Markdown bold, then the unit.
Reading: **138.60** mm
